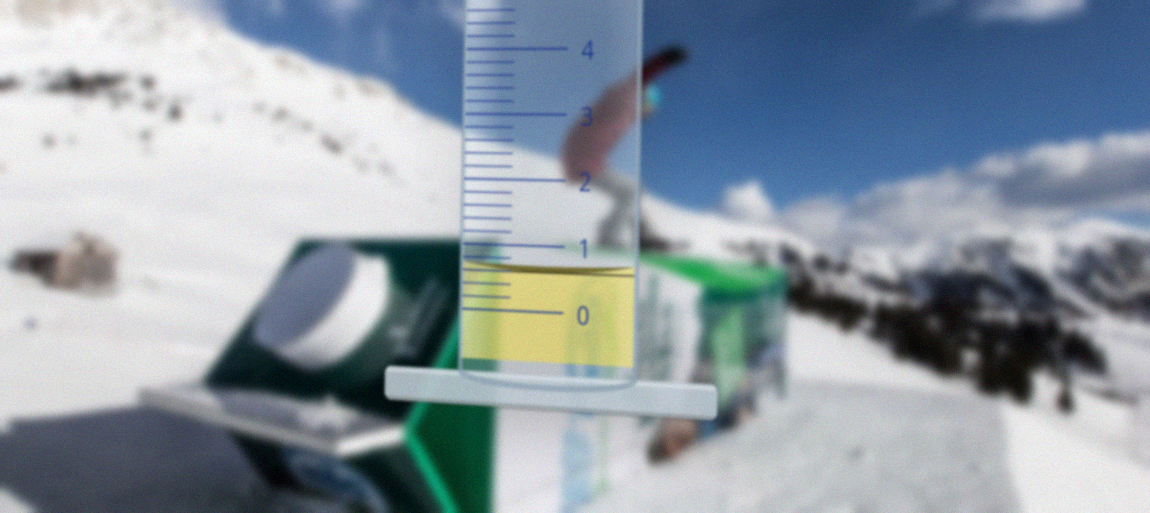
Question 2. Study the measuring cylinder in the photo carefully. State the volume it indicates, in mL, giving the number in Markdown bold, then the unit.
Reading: **0.6** mL
